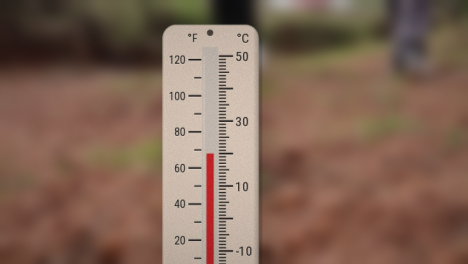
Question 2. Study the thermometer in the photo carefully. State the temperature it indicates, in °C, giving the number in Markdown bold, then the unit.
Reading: **20** °C
